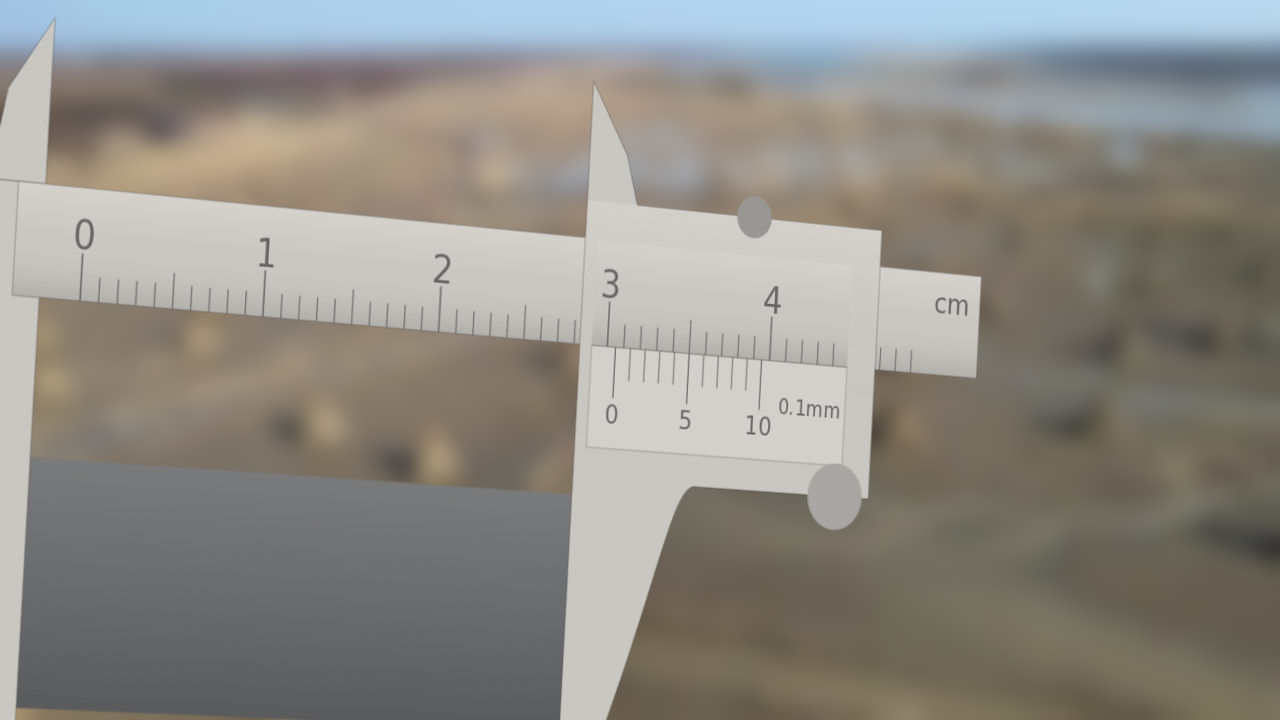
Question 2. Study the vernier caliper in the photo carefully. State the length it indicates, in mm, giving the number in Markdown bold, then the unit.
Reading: **30.5** mm
